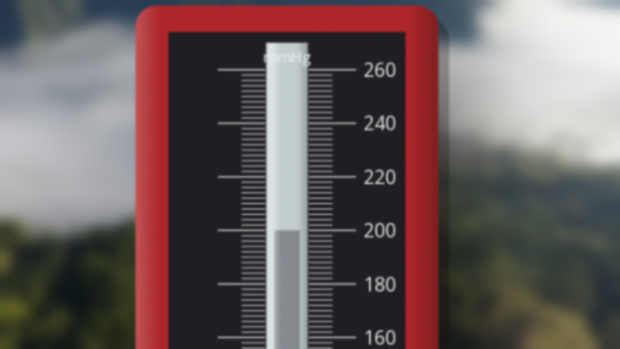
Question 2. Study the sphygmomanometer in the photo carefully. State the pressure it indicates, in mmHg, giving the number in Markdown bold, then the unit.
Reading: **200** mmHg
